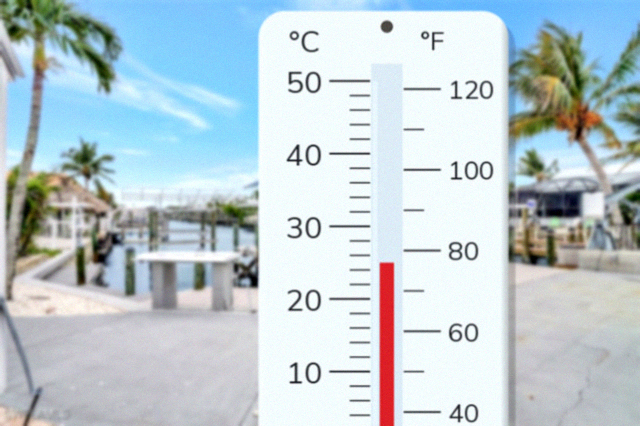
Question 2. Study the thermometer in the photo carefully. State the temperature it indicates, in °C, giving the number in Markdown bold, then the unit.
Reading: **25** °C
